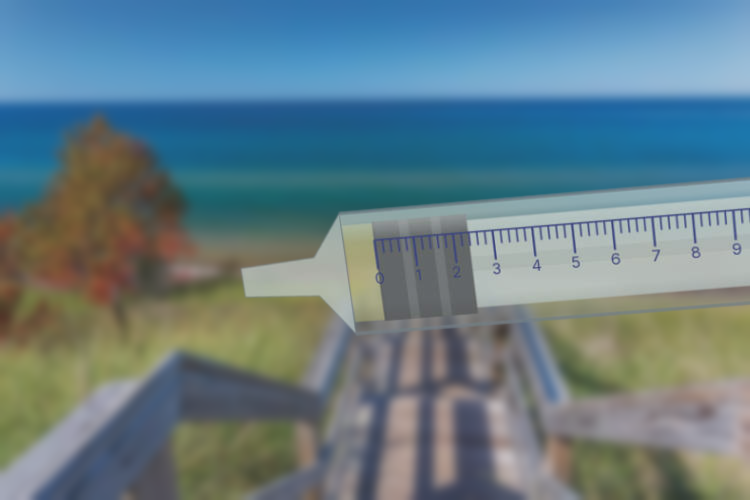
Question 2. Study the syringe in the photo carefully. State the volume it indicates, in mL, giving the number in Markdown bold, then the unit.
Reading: **0** mL
